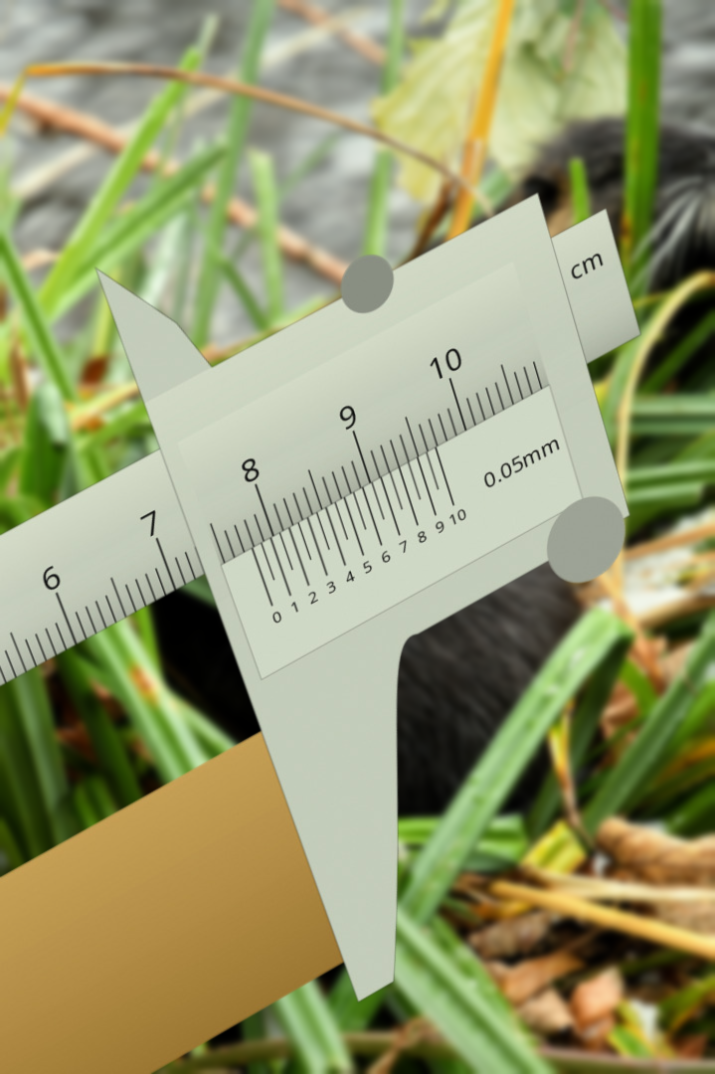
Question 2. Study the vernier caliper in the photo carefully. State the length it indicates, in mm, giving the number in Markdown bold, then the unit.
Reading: **77.8** mm
